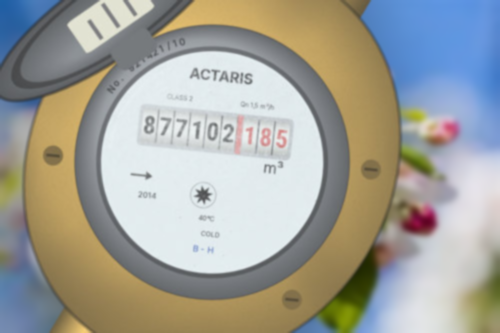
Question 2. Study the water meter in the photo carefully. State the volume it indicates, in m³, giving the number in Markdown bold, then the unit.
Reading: **877102.185** m³
